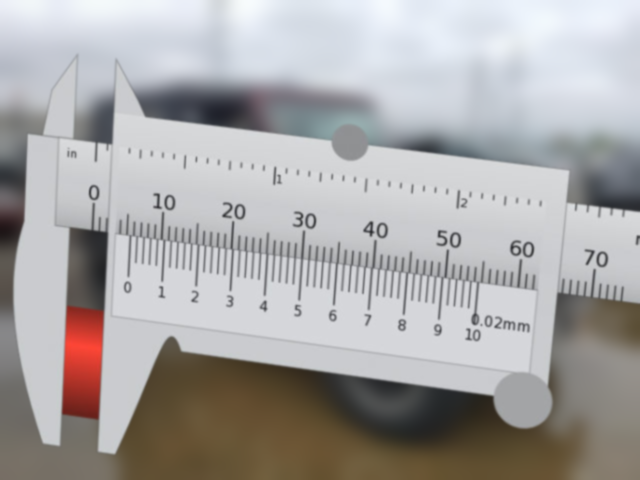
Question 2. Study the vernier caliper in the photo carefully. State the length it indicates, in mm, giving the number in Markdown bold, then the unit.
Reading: **5.5** mm
